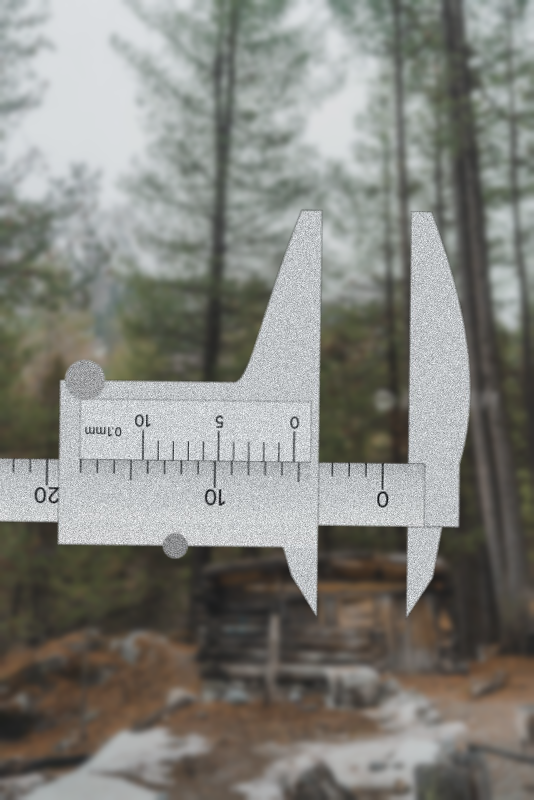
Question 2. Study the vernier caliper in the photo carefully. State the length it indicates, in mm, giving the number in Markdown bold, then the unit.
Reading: **5.3** mm
